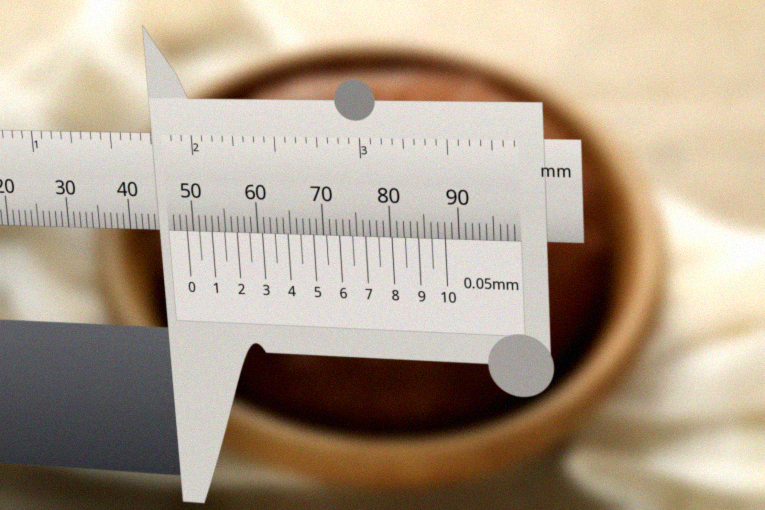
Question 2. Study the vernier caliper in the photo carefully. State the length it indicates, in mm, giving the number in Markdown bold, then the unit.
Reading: **49.0** mm
